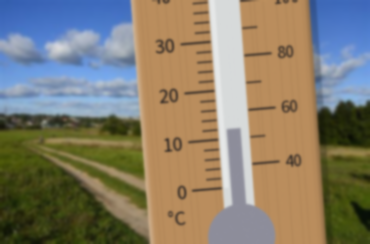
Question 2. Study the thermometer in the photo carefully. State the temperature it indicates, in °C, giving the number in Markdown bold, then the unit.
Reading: **12** °C
